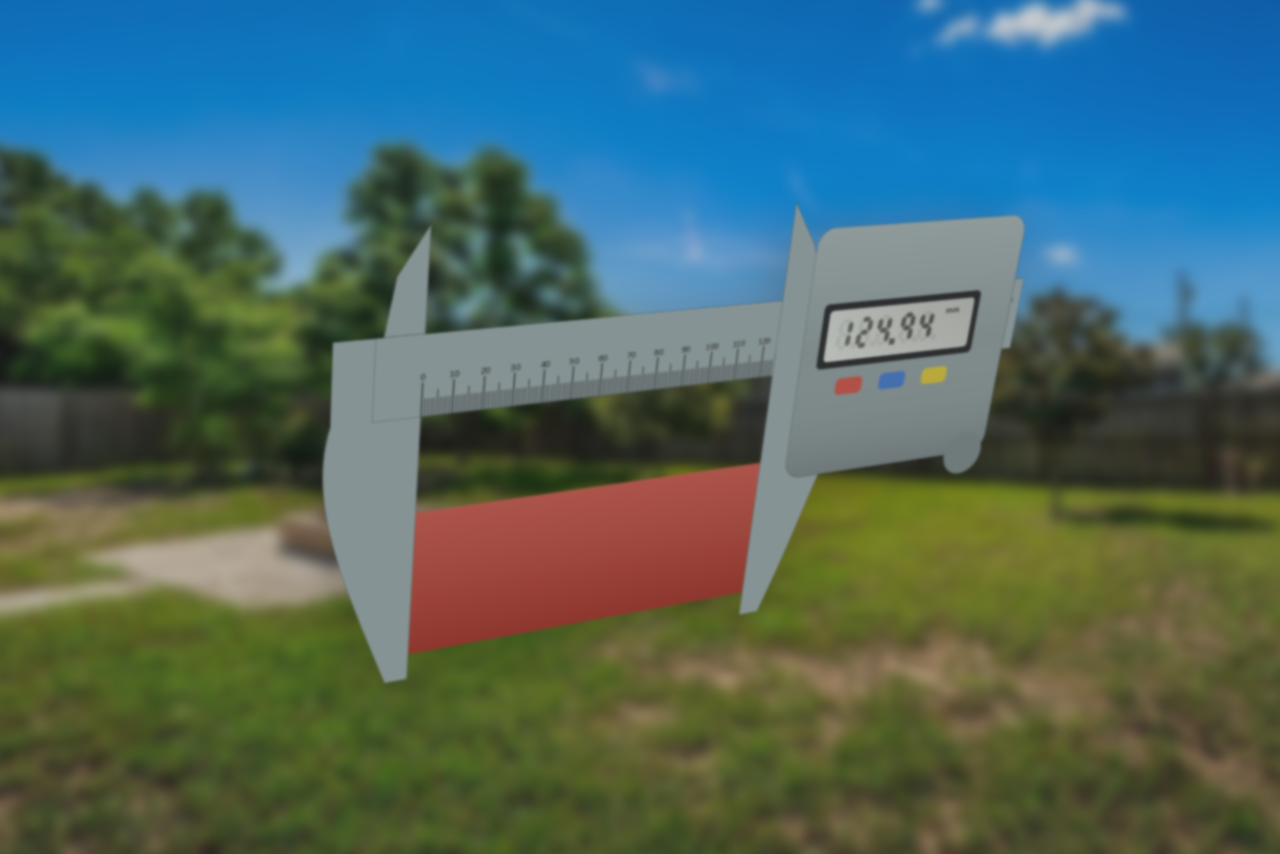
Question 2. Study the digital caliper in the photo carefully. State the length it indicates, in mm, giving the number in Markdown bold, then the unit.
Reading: **124.94** mm
